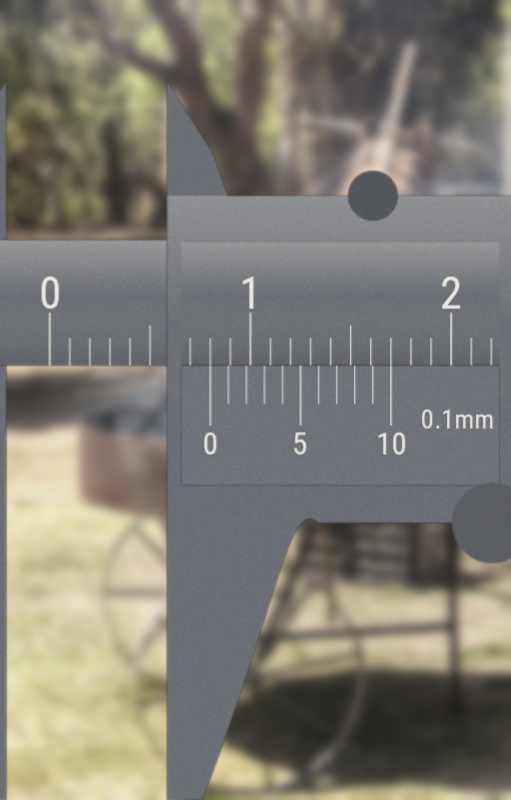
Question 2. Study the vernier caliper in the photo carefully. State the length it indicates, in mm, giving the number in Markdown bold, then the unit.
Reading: **8.0** mm
